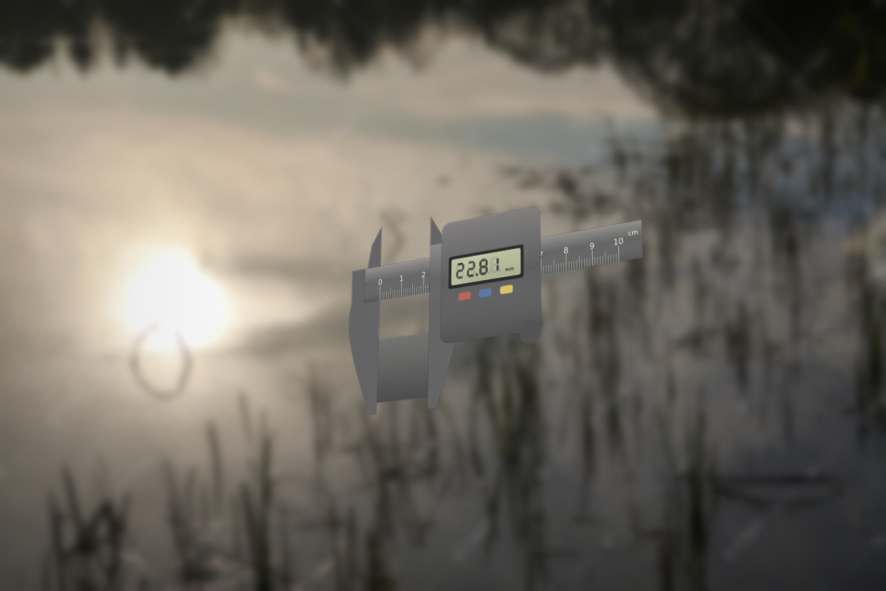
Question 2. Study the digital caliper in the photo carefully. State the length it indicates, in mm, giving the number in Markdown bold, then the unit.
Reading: **22.81** mm
